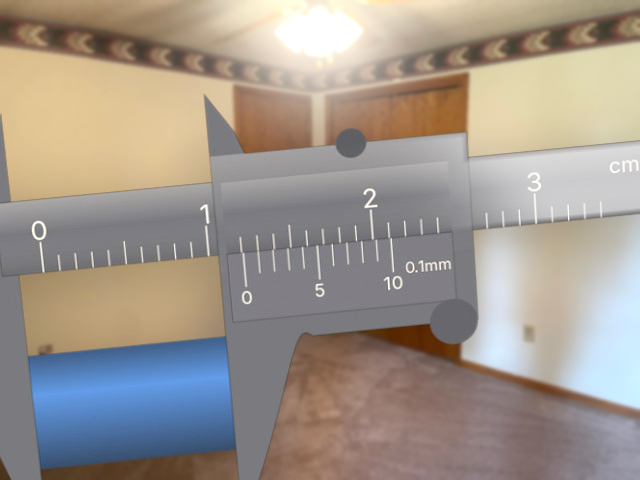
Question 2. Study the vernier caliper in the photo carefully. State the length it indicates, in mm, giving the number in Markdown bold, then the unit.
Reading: **12.1** mm
